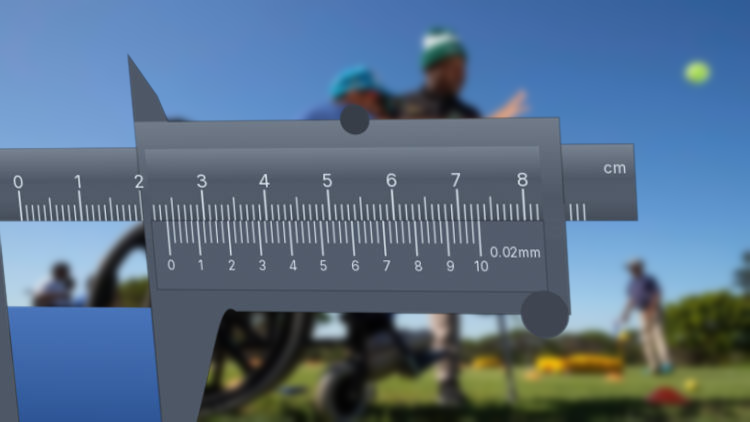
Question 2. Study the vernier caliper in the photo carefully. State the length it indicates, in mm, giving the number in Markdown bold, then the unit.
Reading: **24.0** mm
